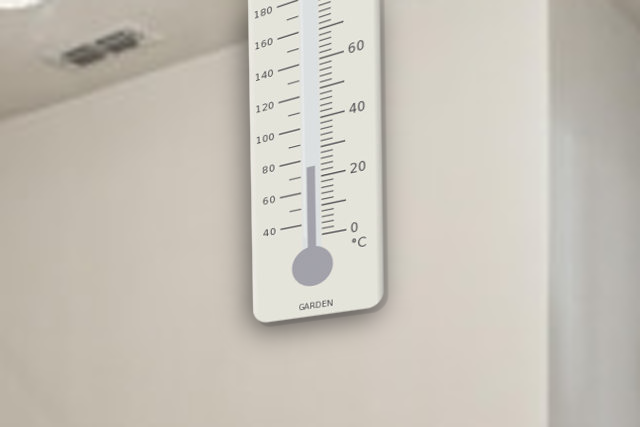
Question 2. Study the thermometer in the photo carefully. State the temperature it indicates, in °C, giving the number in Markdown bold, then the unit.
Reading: **24** °C
